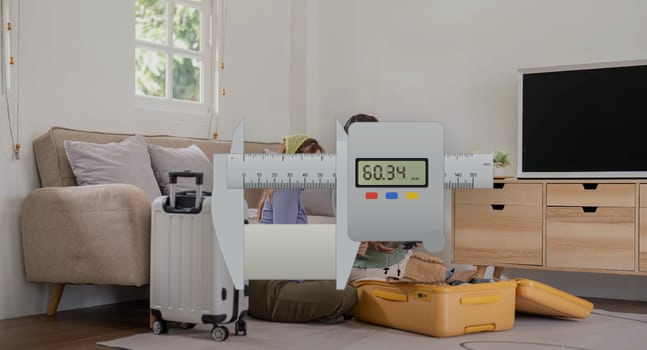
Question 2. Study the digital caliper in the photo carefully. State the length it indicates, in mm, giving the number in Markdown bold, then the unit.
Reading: **60.34** mm
